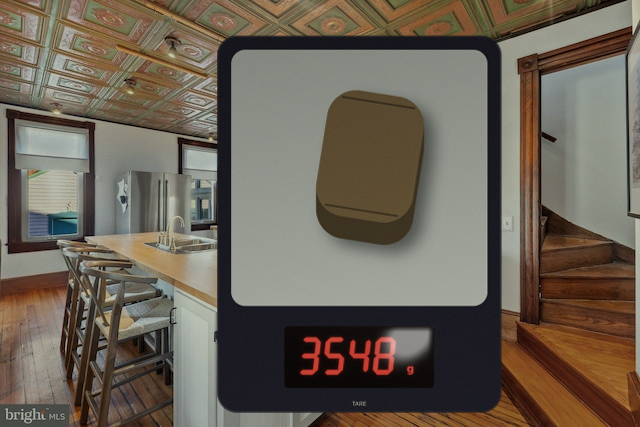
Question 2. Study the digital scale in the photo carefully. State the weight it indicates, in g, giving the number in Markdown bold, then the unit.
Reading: **3548** g
